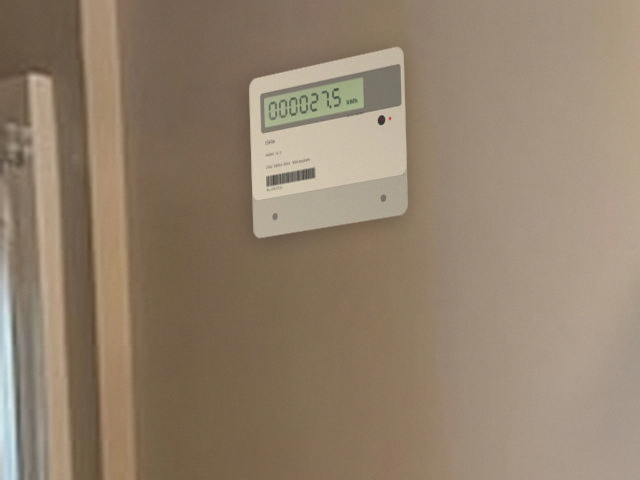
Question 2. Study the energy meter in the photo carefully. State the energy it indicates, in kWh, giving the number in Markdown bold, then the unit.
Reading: **27.5** kWh
